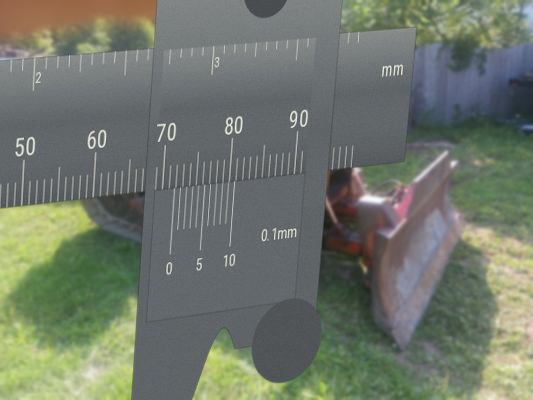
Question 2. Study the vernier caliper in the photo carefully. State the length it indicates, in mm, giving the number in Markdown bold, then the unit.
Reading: **71.8** mm
